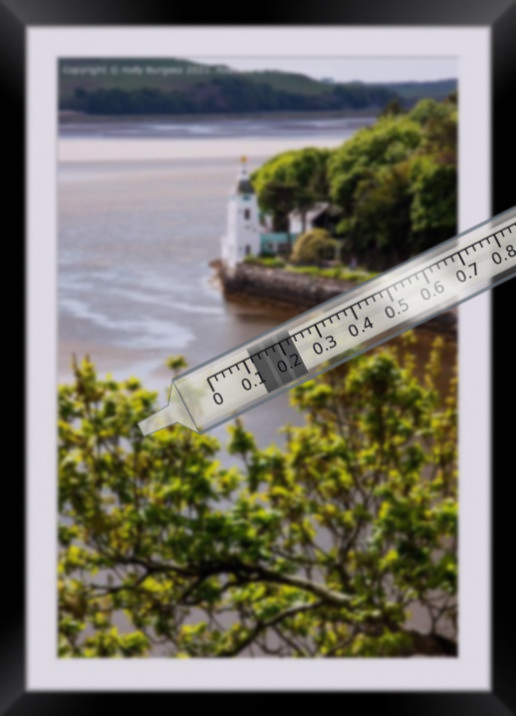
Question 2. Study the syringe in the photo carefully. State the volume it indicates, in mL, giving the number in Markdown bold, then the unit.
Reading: **0.12** mL
